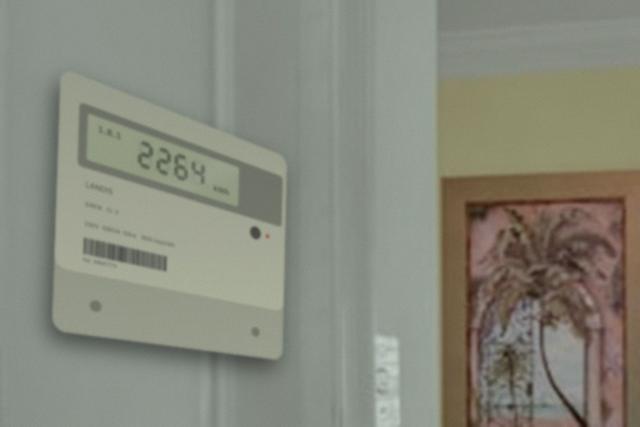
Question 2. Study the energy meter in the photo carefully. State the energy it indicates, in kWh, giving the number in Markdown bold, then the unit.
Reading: **2264** kWh
